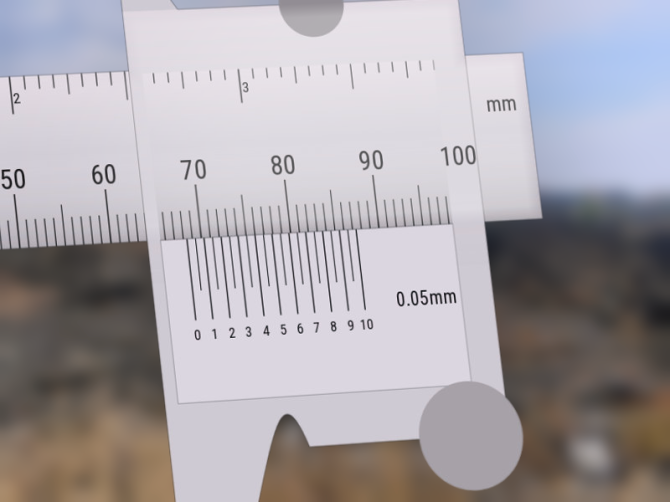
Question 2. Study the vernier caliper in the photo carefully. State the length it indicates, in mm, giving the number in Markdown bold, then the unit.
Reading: **68.4** mm
